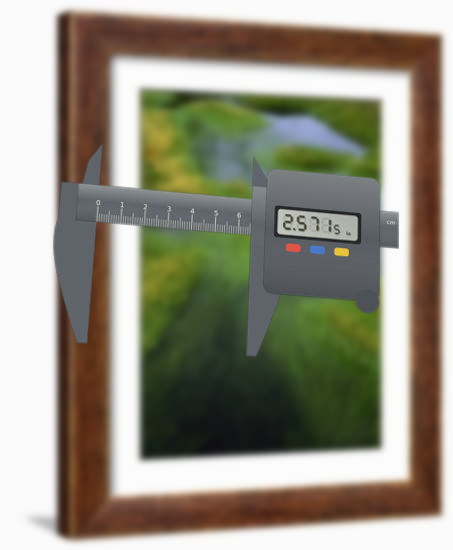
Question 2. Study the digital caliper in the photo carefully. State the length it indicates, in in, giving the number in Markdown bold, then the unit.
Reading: **2.5715** in
